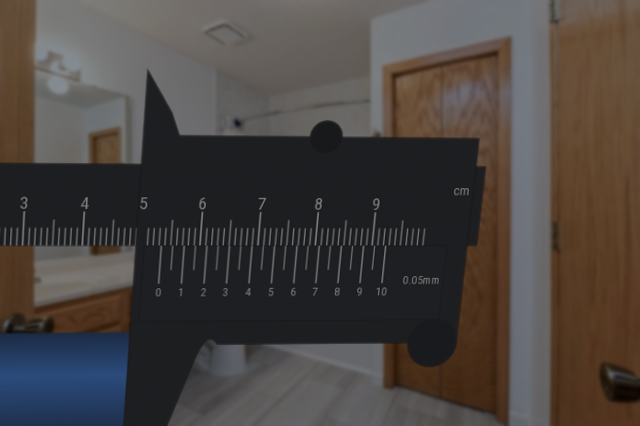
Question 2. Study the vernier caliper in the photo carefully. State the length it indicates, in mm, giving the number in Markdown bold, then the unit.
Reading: **53.4** mm
